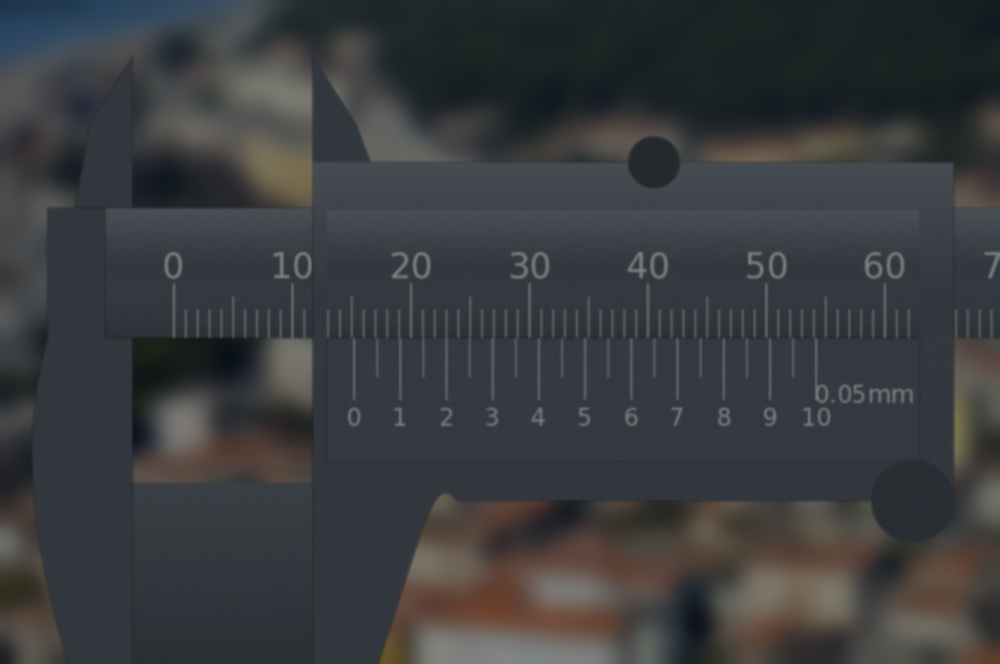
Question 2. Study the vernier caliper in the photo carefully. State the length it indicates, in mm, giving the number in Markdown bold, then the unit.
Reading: **15.2** mm
